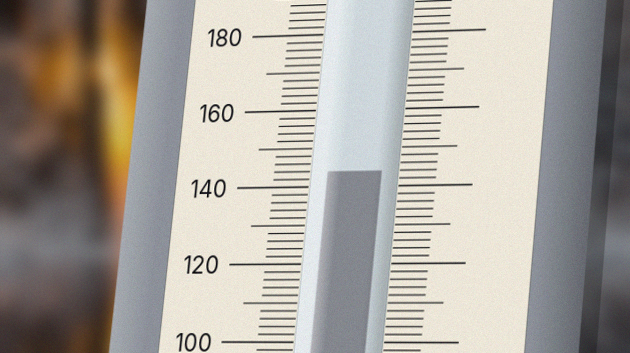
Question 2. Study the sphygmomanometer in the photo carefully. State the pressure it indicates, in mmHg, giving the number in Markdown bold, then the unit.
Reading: **144** mmHg
